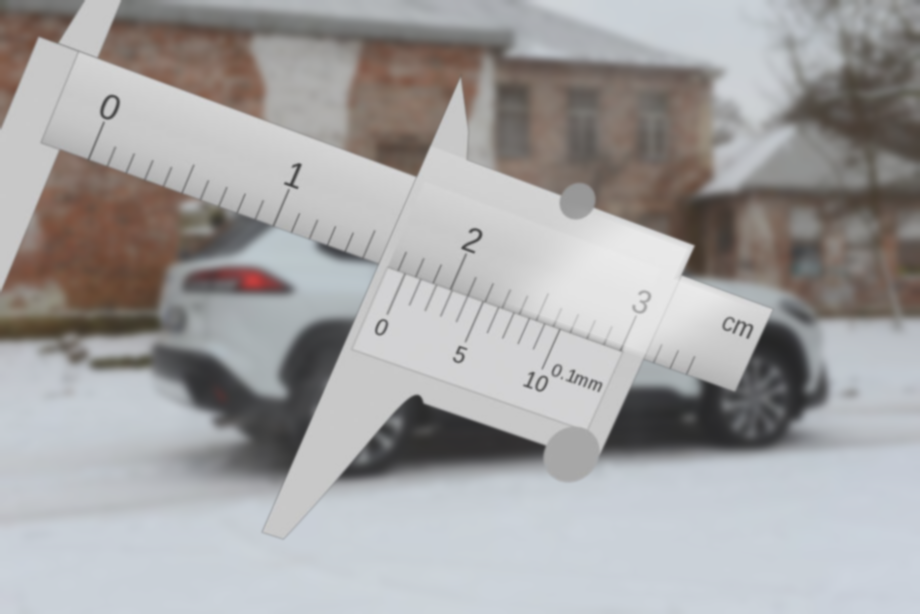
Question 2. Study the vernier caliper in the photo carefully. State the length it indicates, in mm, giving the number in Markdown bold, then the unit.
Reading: **17.4** mm
